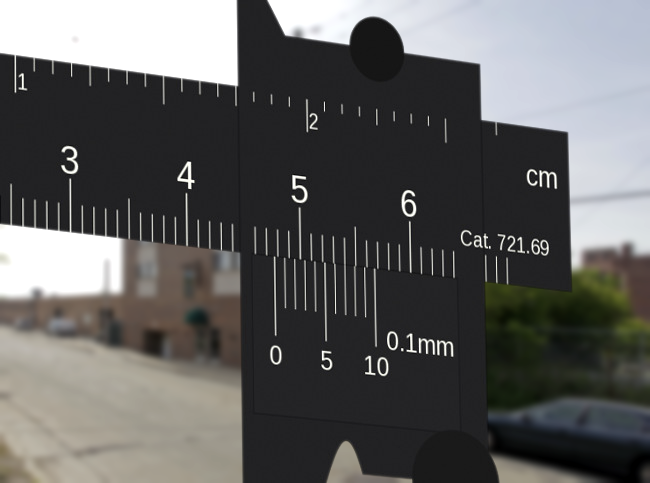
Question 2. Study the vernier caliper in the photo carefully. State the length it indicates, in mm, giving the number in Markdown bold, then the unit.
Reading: **47.7** mm
